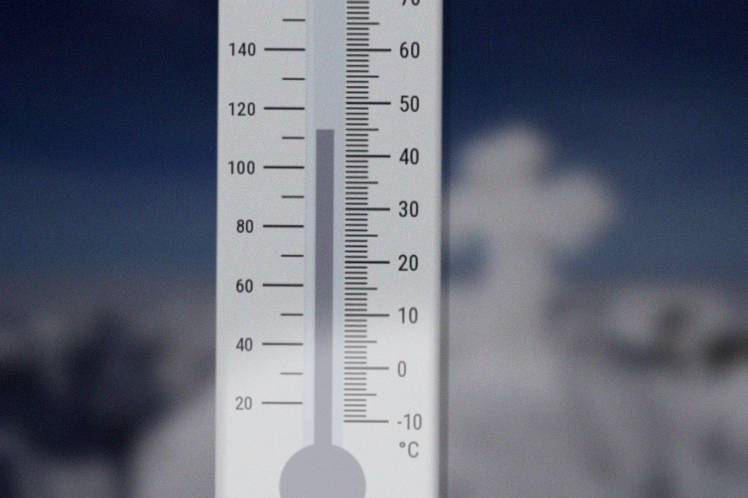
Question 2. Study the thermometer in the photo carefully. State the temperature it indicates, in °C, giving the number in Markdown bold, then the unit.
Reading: **45** °C
